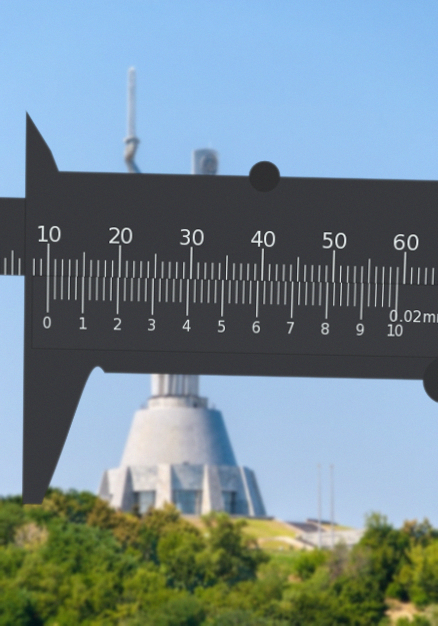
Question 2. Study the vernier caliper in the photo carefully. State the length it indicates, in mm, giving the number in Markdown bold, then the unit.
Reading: **10.0** mm
